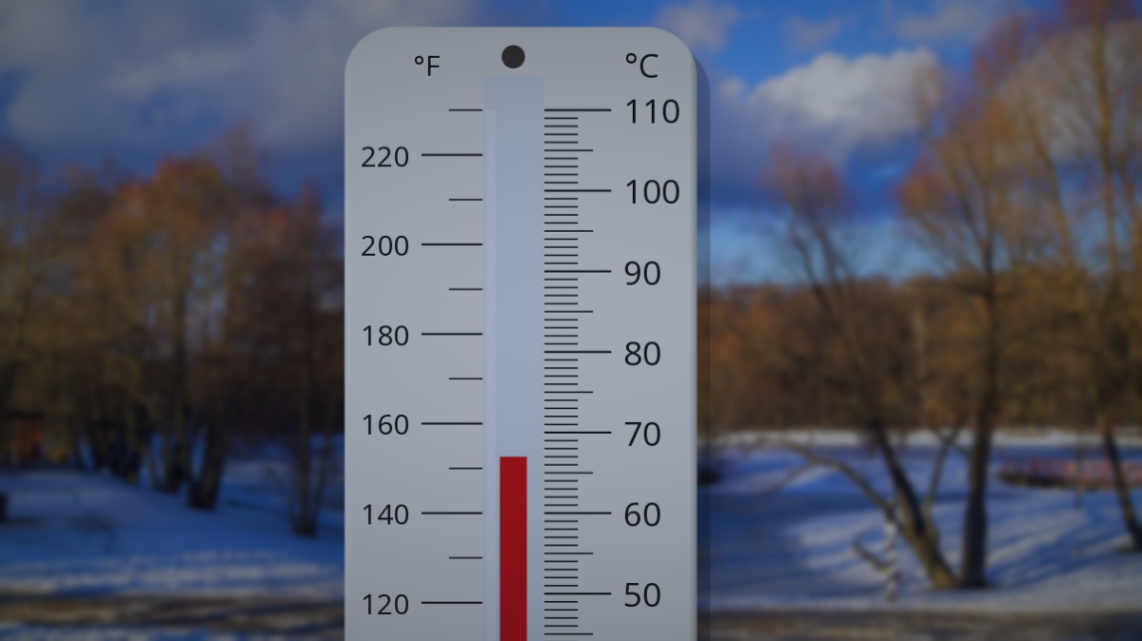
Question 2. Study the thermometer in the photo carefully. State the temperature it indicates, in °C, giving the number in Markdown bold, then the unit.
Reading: **67** °C
